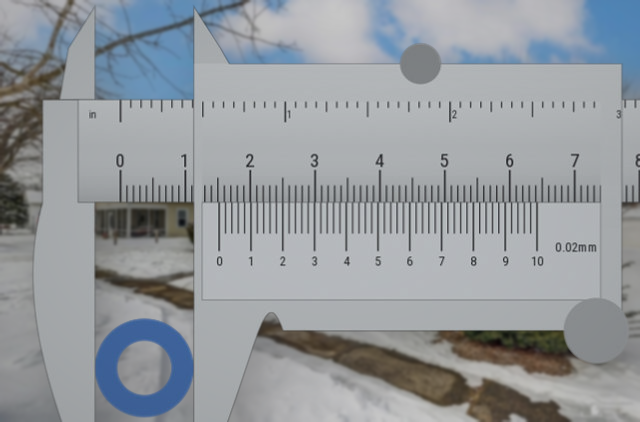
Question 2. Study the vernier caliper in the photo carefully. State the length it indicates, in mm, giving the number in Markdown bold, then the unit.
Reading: **15.2** mm
